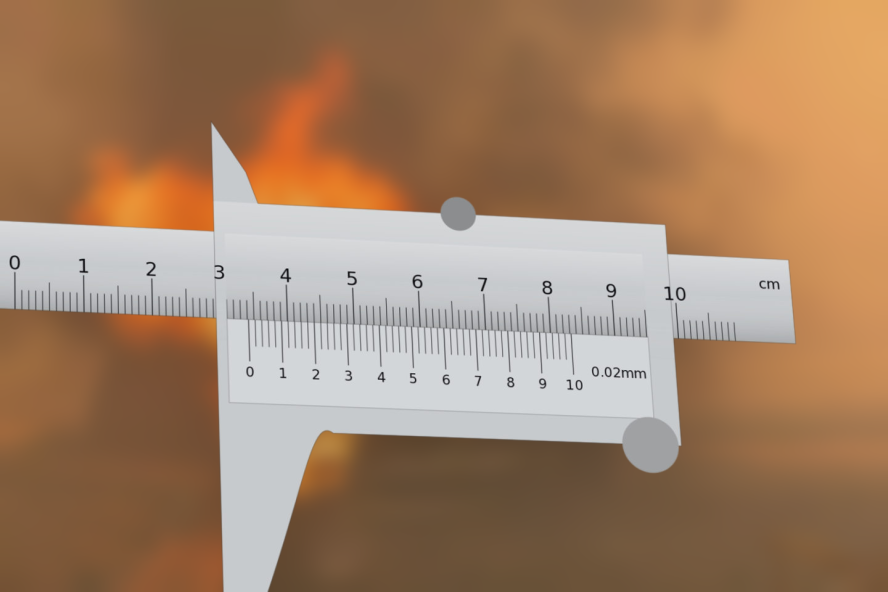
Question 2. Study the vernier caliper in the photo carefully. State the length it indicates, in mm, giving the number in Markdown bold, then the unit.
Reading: **34.2** mm
